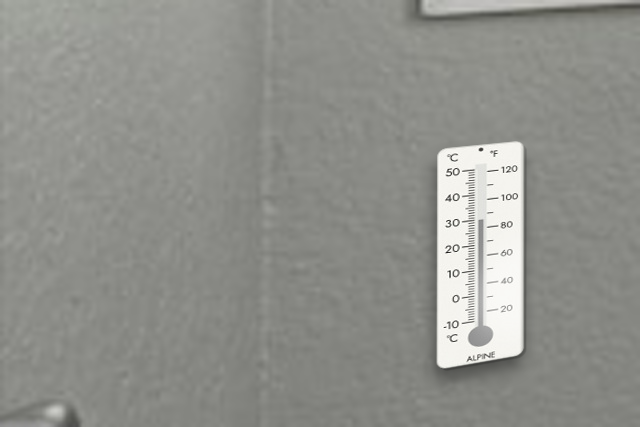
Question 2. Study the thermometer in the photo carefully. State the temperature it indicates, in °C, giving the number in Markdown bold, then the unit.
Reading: **30** °C
